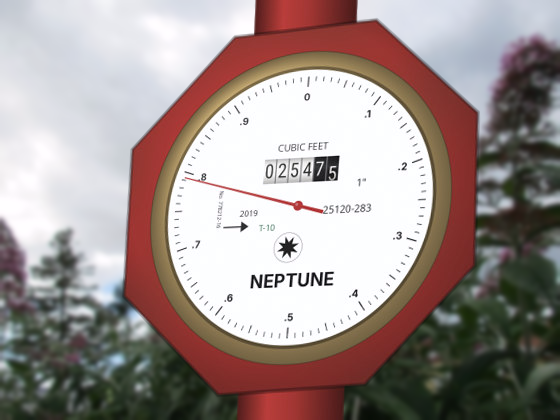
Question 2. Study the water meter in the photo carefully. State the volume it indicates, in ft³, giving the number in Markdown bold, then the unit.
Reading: **25474.79** ft³
